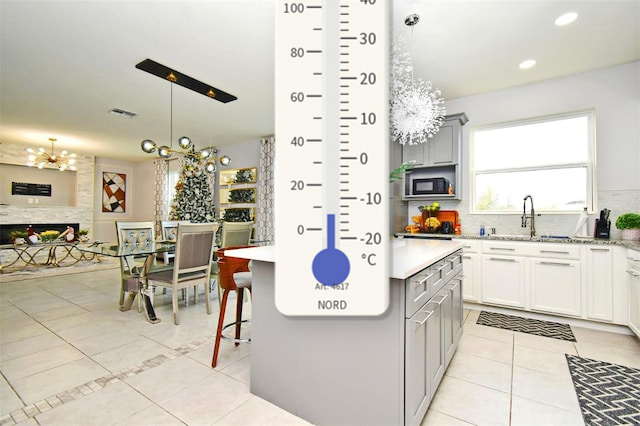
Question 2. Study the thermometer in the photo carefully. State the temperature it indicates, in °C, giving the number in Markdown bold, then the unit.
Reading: **-14** °C
